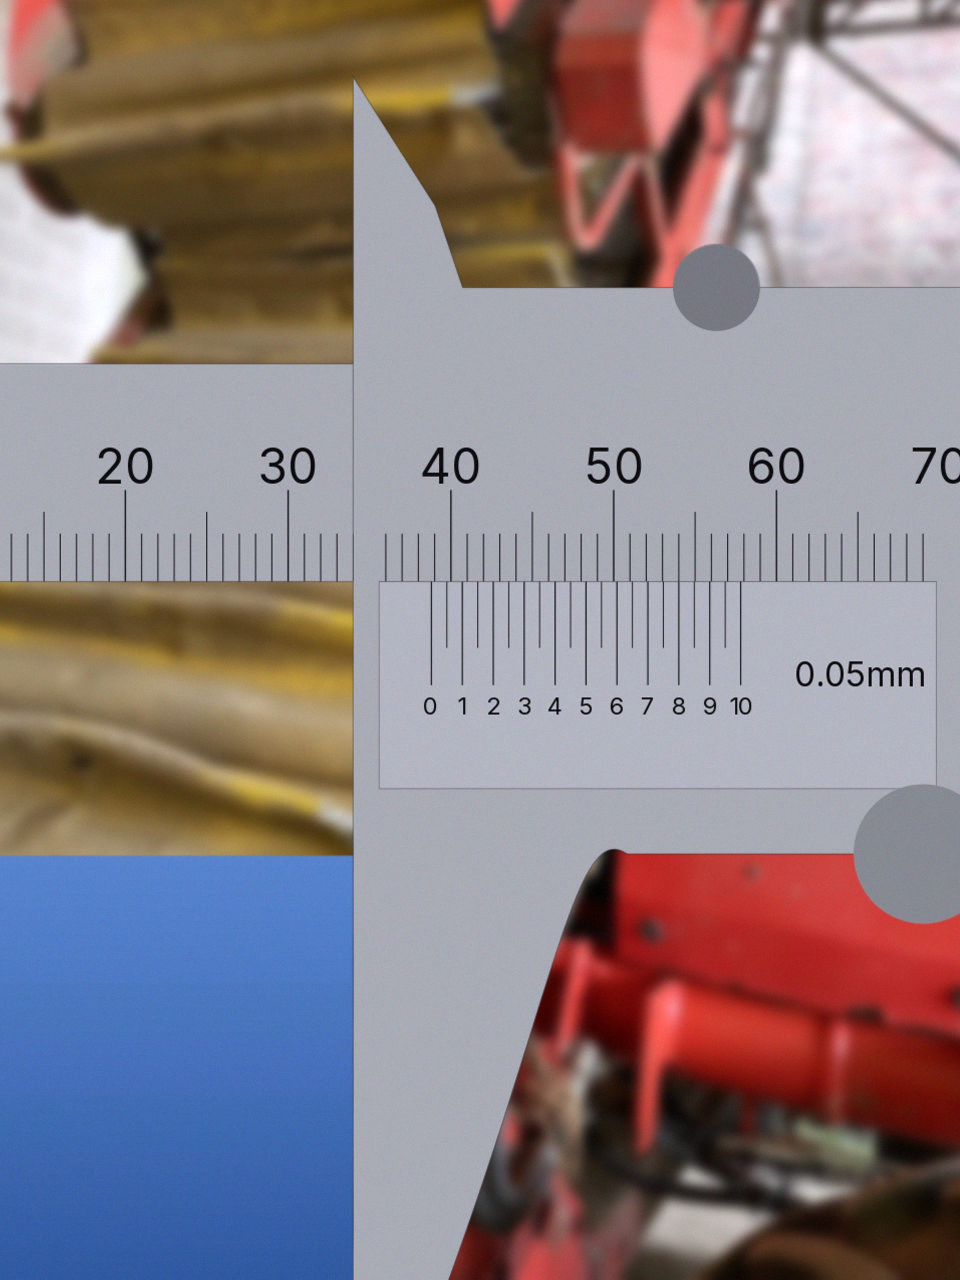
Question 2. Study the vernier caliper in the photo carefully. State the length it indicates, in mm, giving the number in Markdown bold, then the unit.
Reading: **38.8** mm
